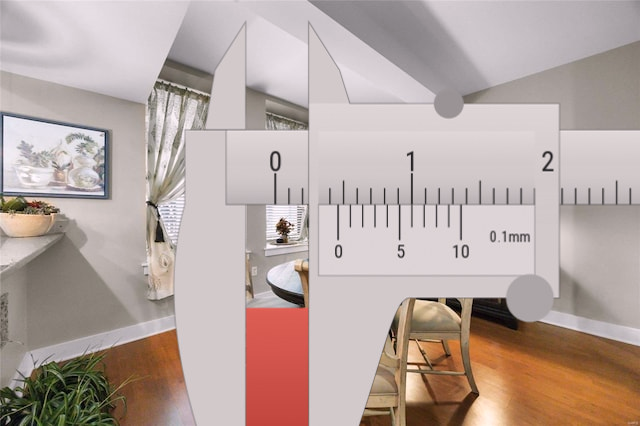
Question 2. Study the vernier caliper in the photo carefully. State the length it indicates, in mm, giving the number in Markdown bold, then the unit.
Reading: **4.6** mm
